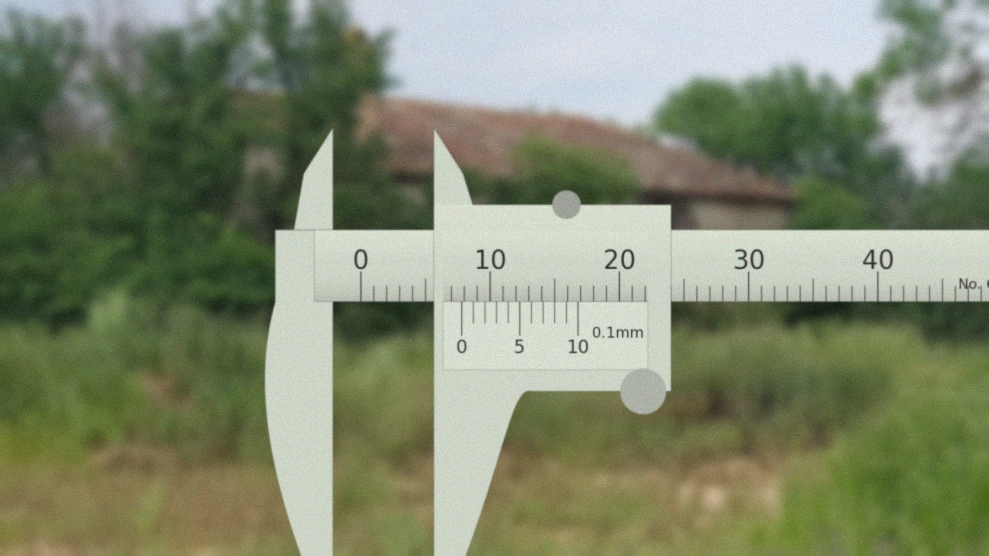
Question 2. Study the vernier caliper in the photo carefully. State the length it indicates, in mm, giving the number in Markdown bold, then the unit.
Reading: **7.8** mm
